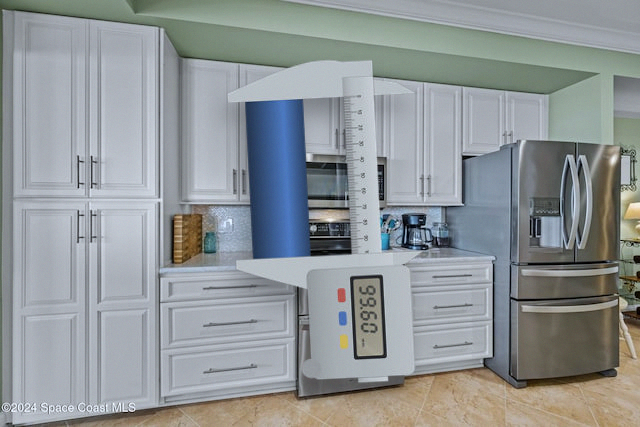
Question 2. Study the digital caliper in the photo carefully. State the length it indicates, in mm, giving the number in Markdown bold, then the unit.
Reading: **99.60** mm
